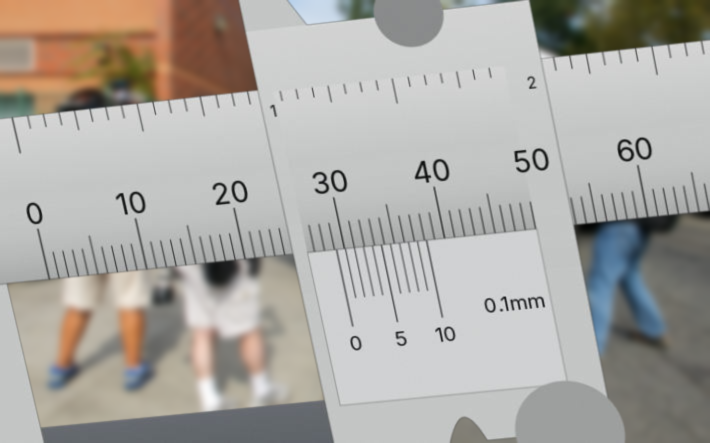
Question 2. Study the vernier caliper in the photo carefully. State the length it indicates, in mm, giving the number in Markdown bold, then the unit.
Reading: **29.2** mm
